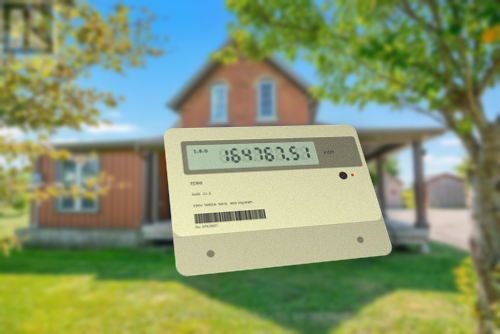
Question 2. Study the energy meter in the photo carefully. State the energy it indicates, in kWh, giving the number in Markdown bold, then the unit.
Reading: **164767.51** kWh
